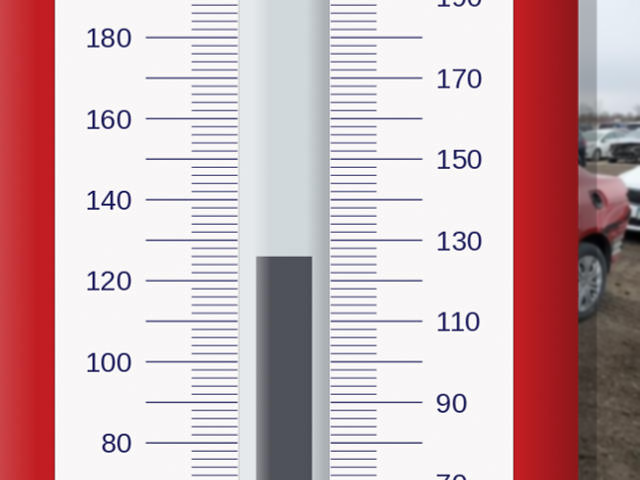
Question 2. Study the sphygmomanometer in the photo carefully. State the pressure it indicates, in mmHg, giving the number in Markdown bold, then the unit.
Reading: **126** mmHg
